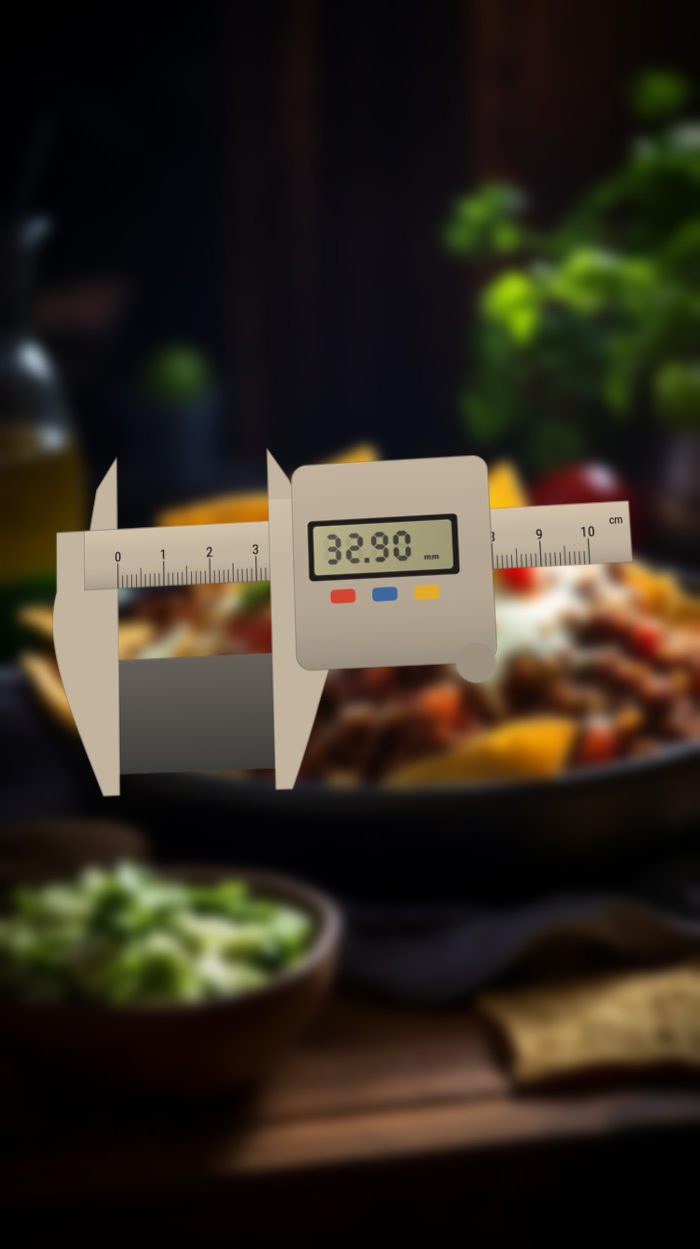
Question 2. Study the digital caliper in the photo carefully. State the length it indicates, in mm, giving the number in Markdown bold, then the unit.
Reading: **32.90** mm
